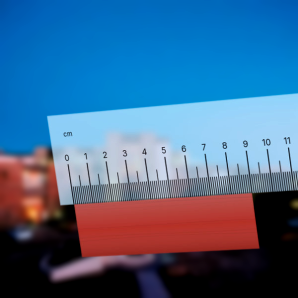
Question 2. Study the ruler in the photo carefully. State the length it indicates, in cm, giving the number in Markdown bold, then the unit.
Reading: **9** cm
